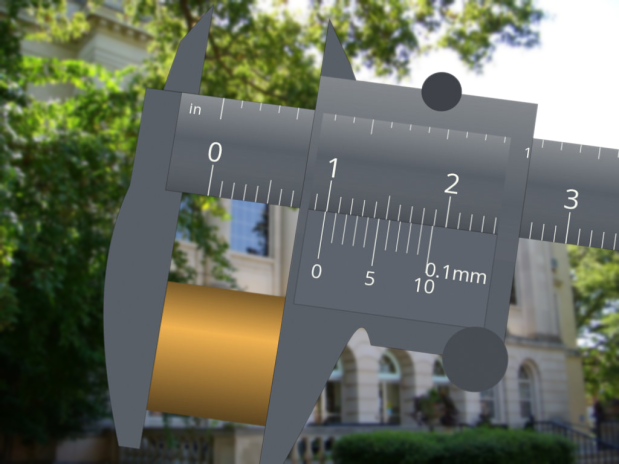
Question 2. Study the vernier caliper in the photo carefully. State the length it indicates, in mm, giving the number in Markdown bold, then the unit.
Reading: **9.9** mm
